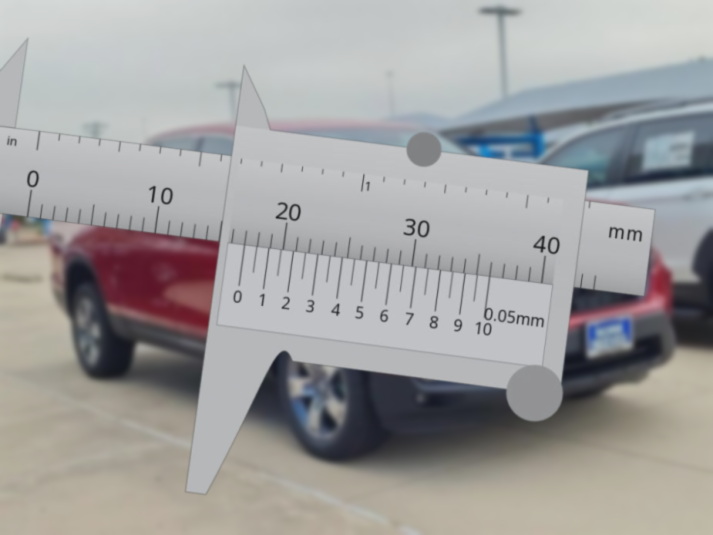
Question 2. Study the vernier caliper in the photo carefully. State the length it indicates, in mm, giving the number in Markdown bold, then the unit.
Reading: **17.0** mm
